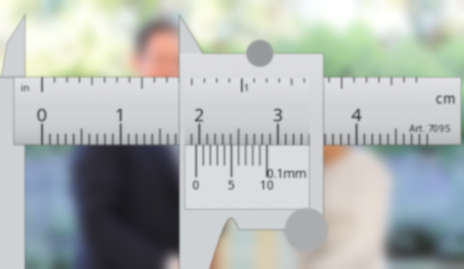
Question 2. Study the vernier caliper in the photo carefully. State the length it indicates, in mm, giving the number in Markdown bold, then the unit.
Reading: **19.6** mm
